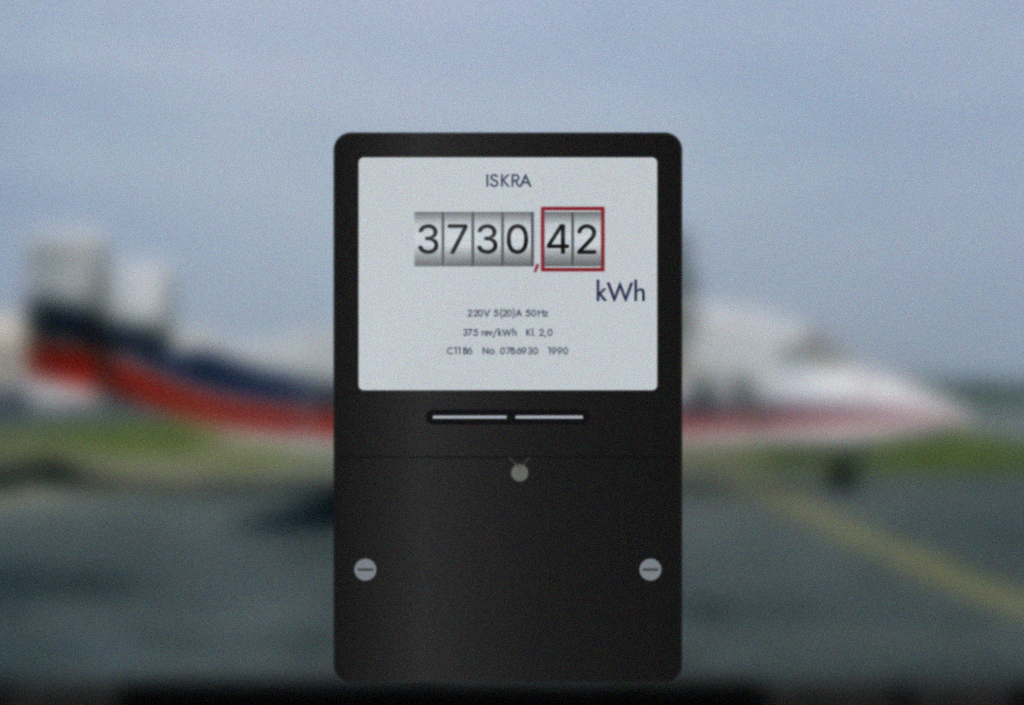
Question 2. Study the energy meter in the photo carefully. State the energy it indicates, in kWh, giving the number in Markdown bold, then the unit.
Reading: **3730.42** kWh
